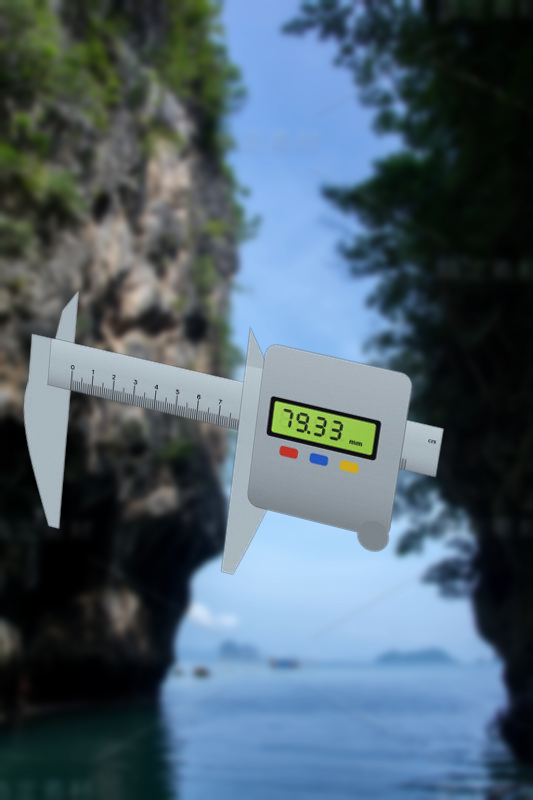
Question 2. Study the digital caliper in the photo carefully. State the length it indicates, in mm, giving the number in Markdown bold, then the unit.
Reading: **79.33** mm
